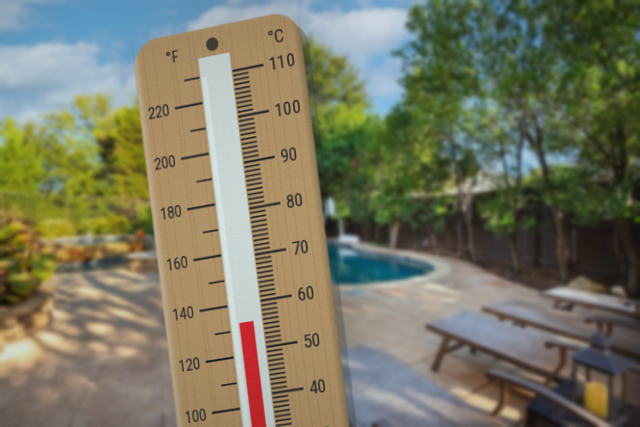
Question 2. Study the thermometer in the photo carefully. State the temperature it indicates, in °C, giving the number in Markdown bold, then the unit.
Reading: **56** °C
